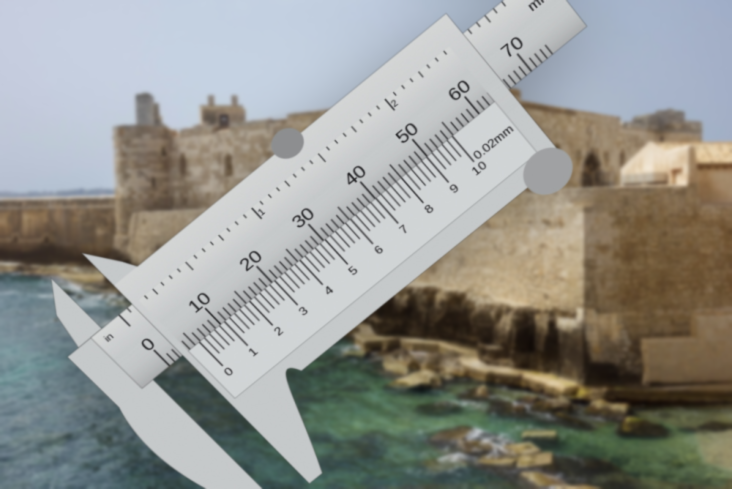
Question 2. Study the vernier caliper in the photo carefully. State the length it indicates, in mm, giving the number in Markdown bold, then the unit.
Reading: **5.8** mm
